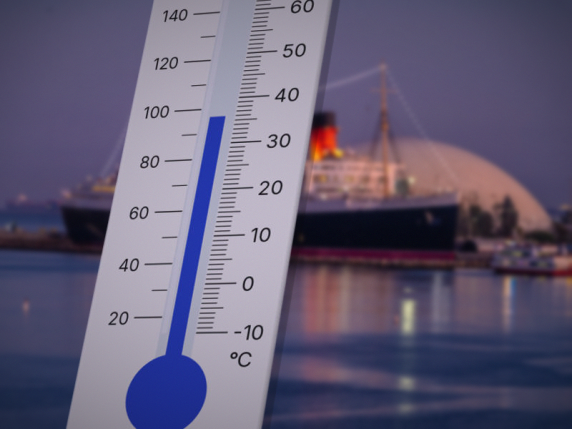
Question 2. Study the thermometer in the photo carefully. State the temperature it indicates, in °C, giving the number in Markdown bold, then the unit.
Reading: **36** °C
